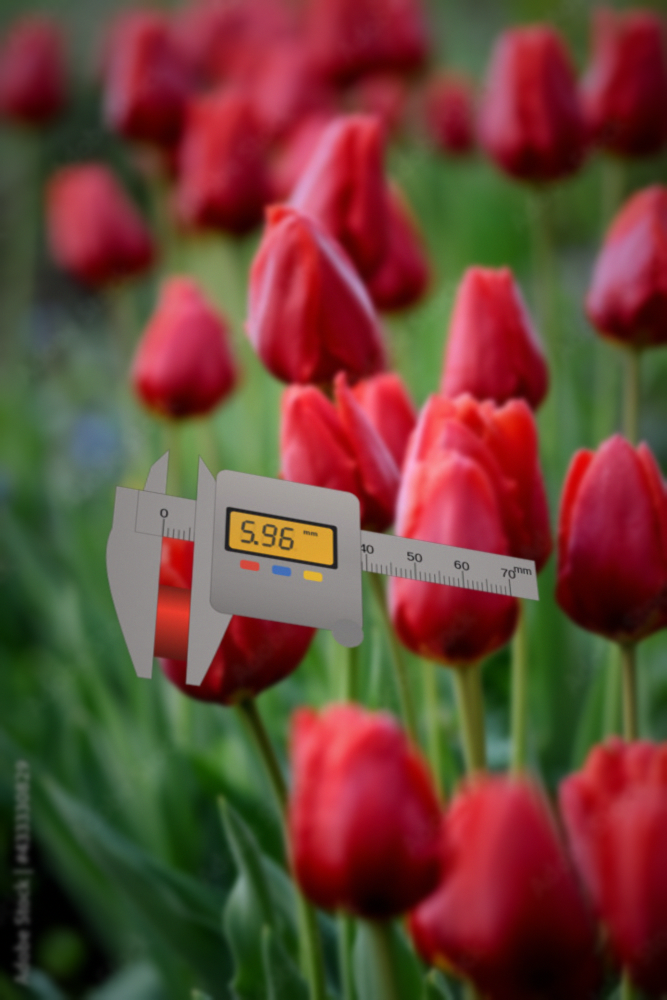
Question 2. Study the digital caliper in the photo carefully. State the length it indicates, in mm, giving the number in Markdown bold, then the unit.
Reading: **5.96** mm
